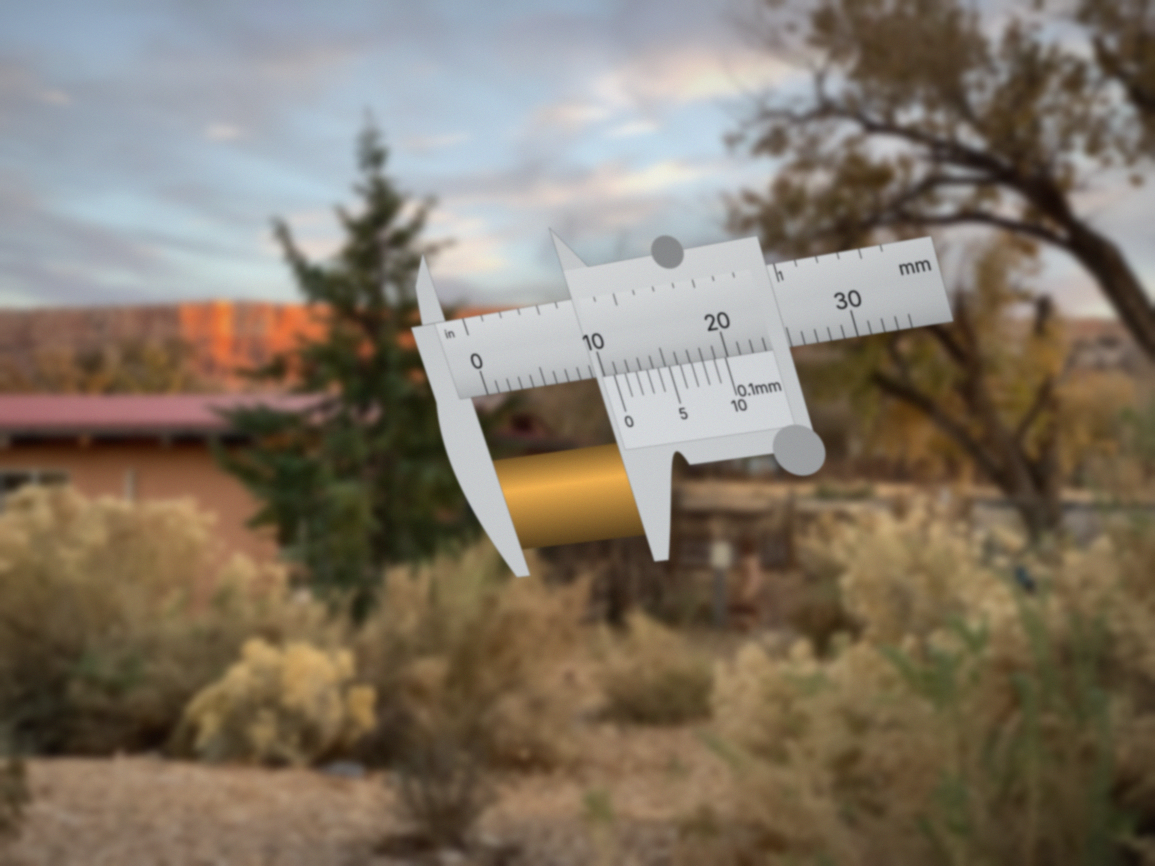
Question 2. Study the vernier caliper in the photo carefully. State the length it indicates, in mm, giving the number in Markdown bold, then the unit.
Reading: **10.8** mm
